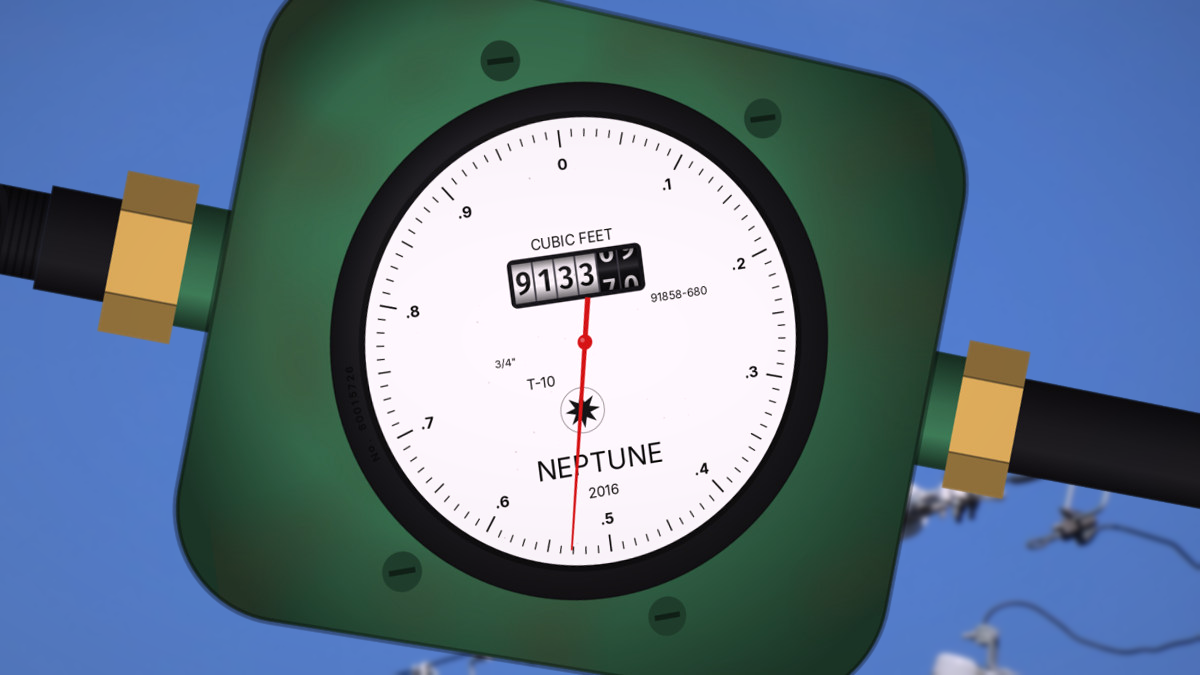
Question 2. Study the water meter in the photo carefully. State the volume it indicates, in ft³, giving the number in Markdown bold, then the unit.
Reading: **913369.53** ft³
